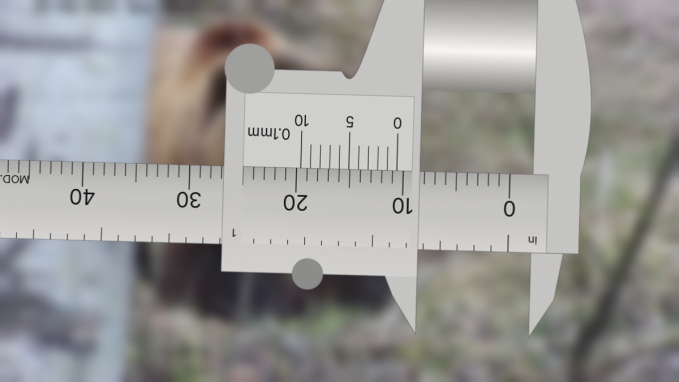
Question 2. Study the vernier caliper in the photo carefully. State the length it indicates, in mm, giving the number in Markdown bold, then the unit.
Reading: **10.6** mm
